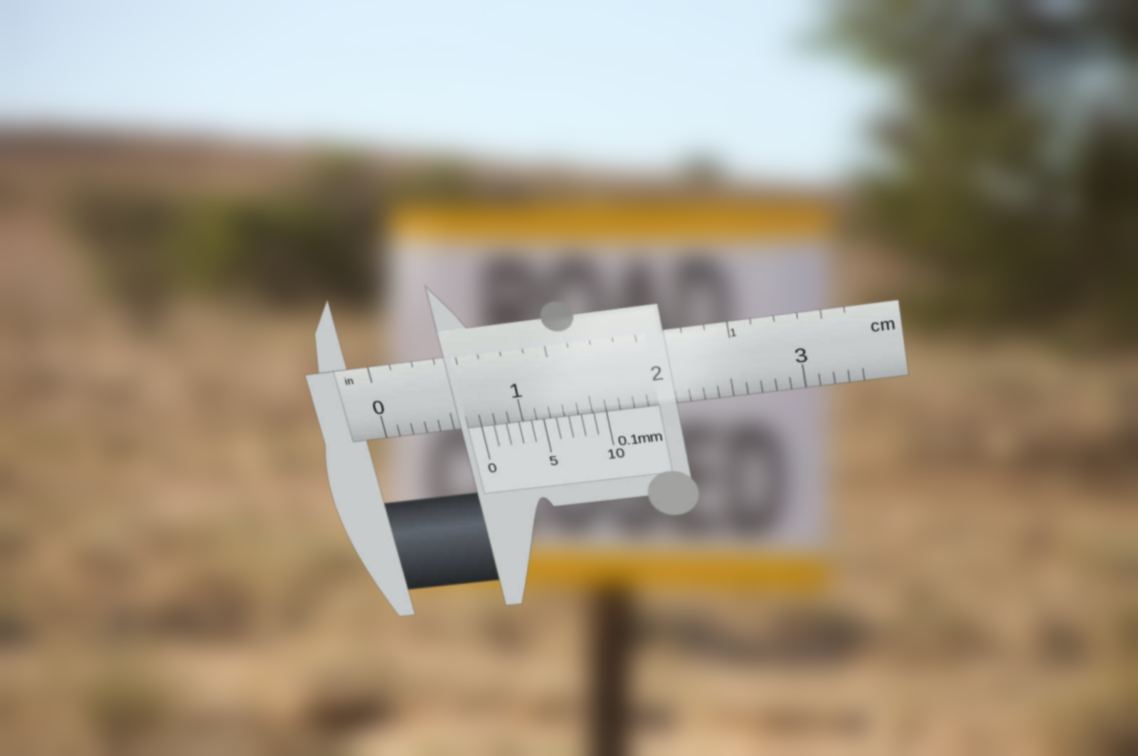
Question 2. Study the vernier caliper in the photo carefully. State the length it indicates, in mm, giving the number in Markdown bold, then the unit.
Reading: **7.0** mm
